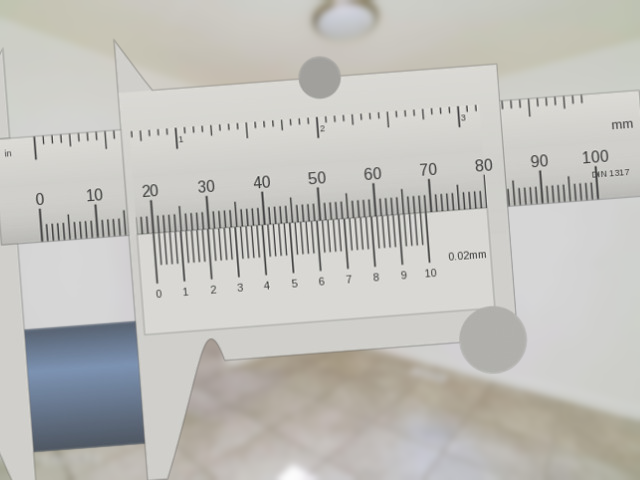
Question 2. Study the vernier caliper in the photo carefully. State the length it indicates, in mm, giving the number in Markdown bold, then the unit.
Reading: **20.0** mm
